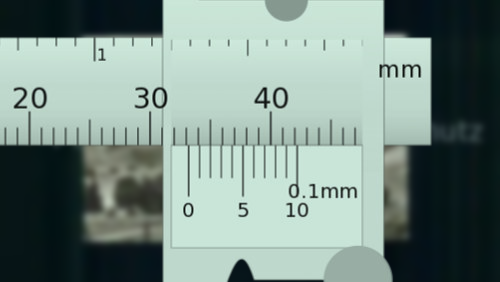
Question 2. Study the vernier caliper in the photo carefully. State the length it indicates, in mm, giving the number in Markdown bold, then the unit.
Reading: **33.2** mm
